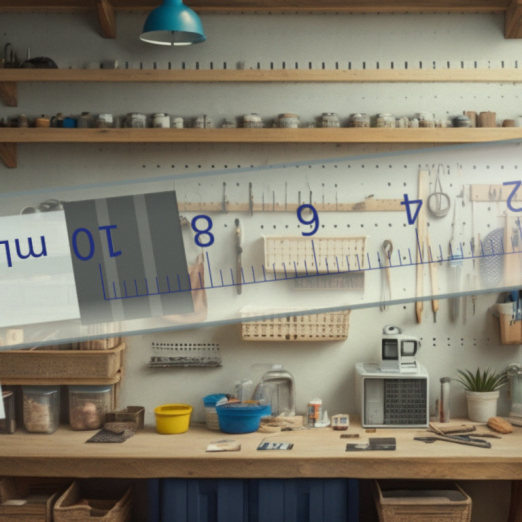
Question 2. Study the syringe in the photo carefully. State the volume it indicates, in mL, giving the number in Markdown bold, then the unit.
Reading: **8.4** mL
